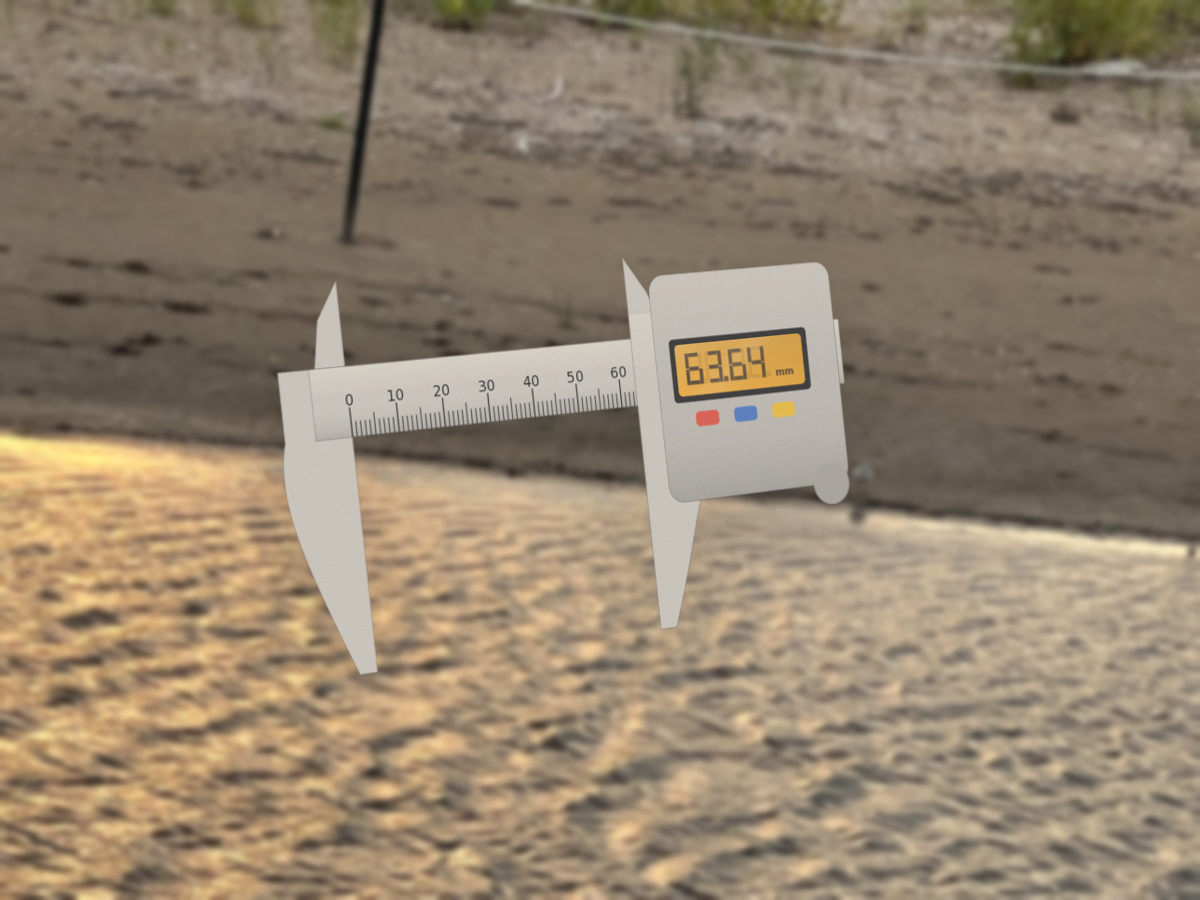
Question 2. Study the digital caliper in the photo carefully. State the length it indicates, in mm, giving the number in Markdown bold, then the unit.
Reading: **63.64** mm
